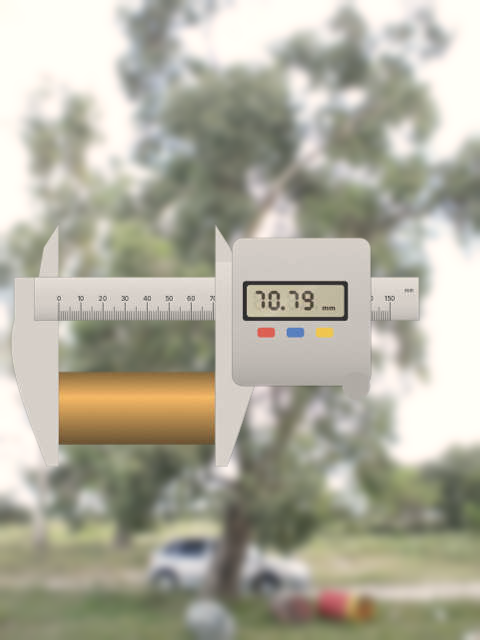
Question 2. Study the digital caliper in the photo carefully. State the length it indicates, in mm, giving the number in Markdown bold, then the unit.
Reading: **70.79** mm
